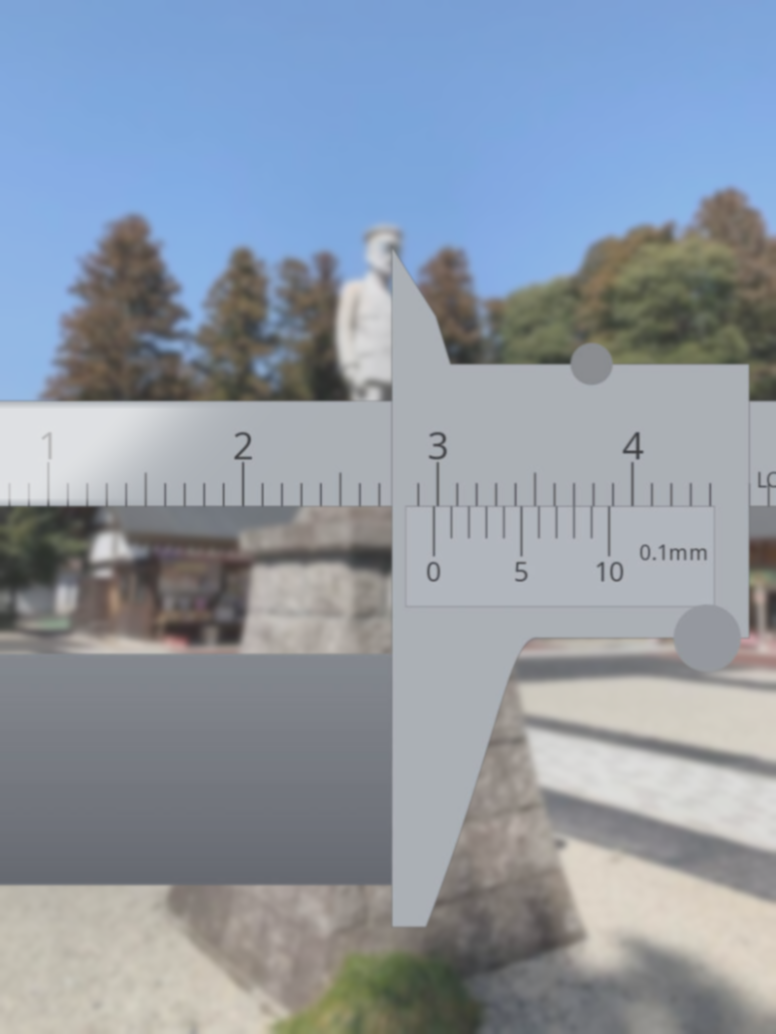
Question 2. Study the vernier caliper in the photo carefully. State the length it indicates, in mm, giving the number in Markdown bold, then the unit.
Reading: **29.8** mm
